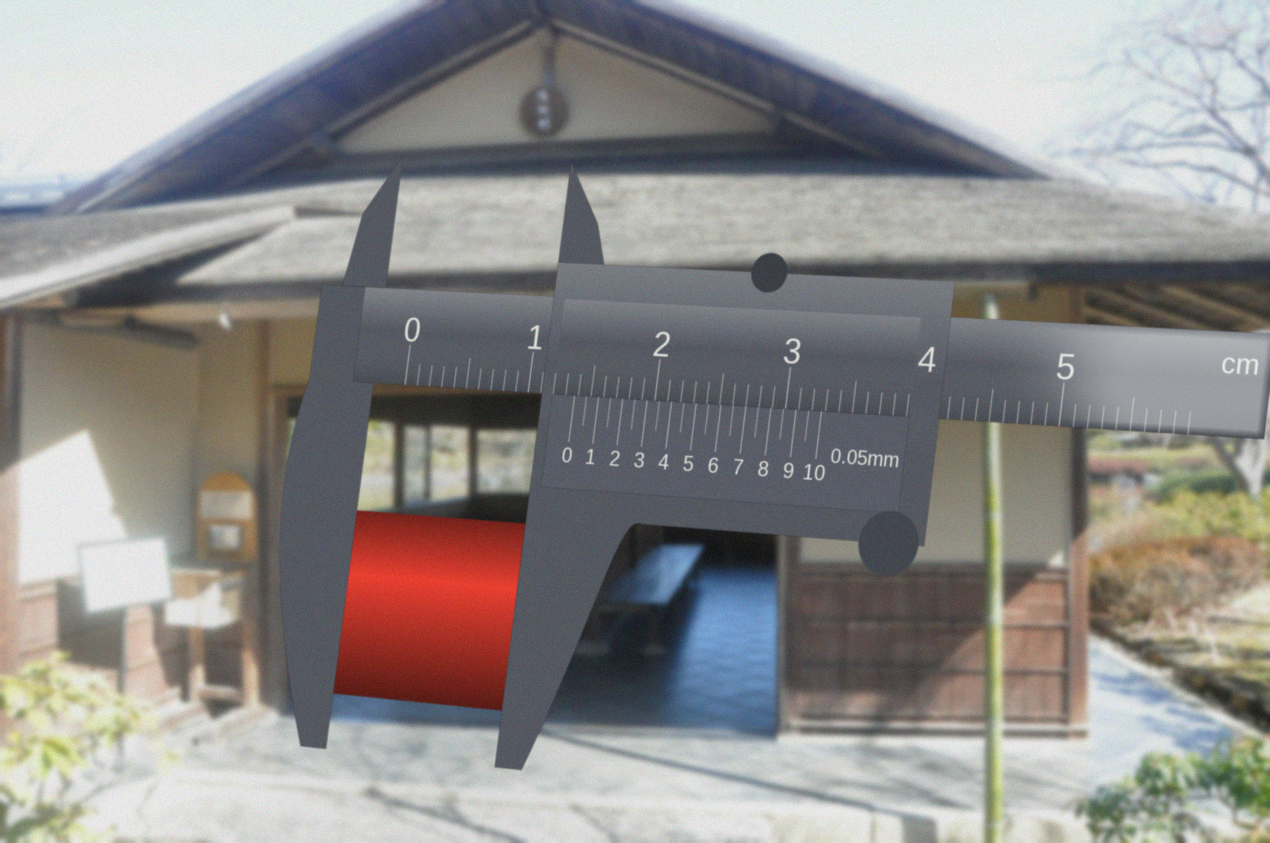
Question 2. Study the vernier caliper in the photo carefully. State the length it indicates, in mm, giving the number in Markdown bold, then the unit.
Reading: **13.7** mm
